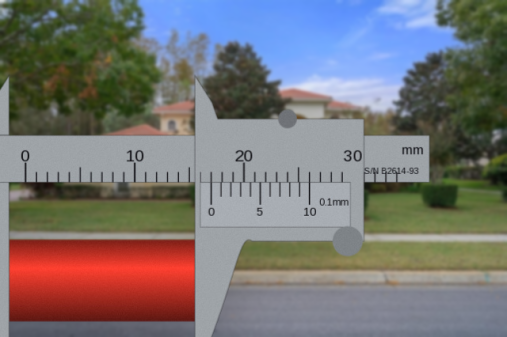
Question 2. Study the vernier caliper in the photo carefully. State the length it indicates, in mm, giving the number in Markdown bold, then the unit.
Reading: **17.0** mm
